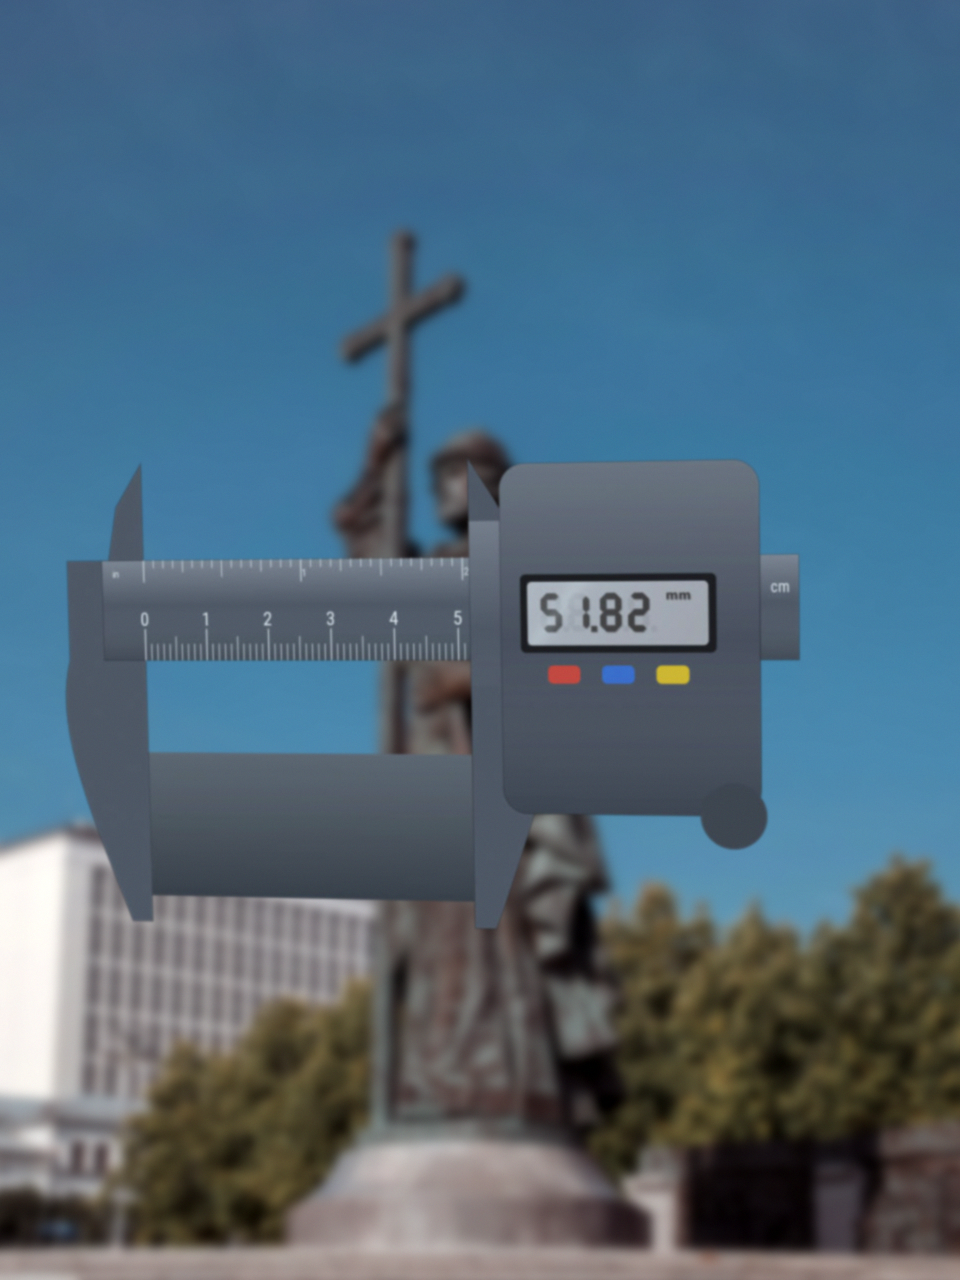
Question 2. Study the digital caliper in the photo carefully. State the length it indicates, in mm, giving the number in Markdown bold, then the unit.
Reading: **51.82** mm
